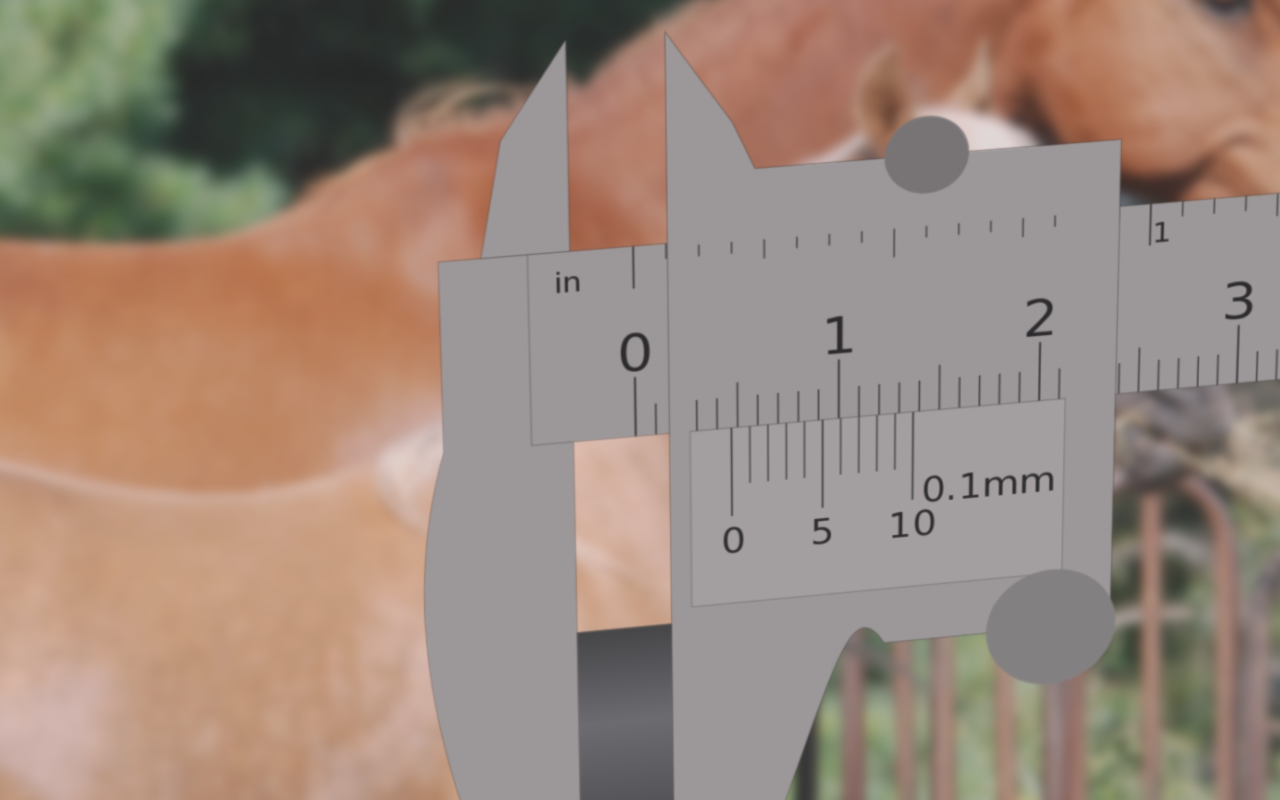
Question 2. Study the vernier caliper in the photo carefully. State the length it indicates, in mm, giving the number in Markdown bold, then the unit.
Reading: **4.7** mm
